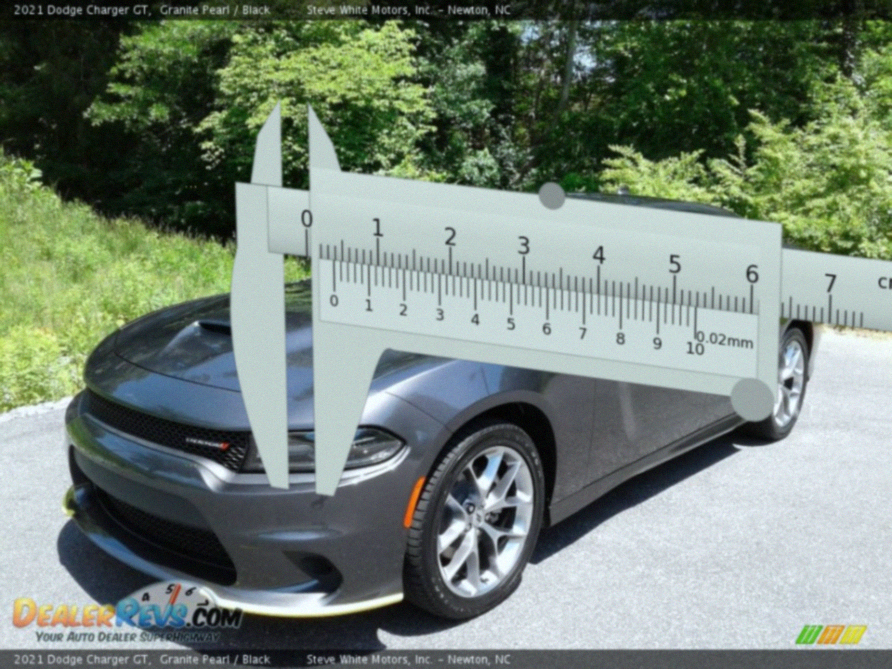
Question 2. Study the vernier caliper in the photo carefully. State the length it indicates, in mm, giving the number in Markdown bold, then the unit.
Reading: **3.8** mm
